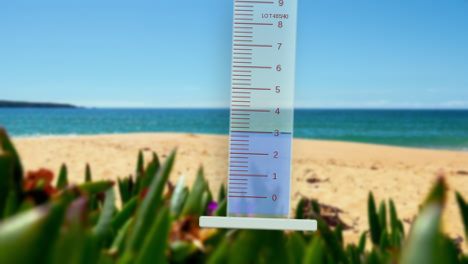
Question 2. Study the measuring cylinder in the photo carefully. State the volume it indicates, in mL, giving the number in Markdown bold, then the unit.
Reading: **3** mL
